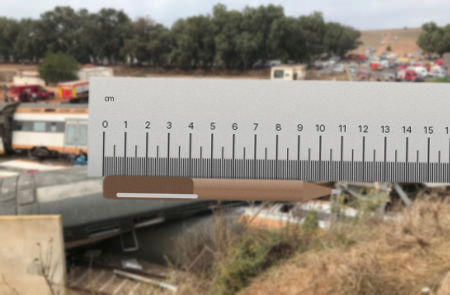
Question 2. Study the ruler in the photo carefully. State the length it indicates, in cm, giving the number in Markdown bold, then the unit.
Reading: **11** cm
